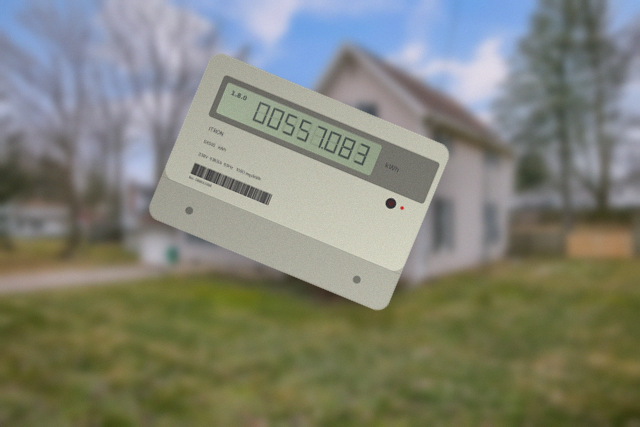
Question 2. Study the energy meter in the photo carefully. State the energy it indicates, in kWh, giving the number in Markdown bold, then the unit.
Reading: **557.083** kWh
